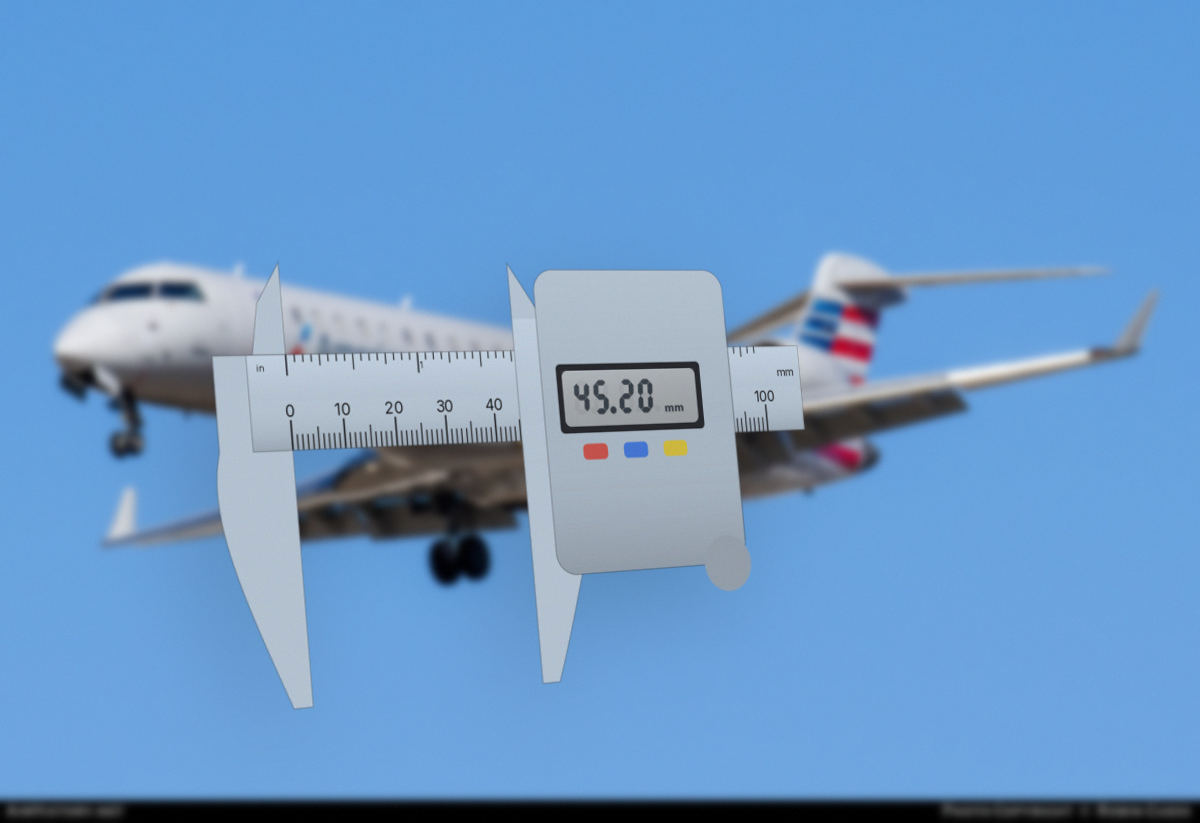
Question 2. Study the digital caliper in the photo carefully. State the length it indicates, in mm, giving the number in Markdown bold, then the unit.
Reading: **45.20** mm
